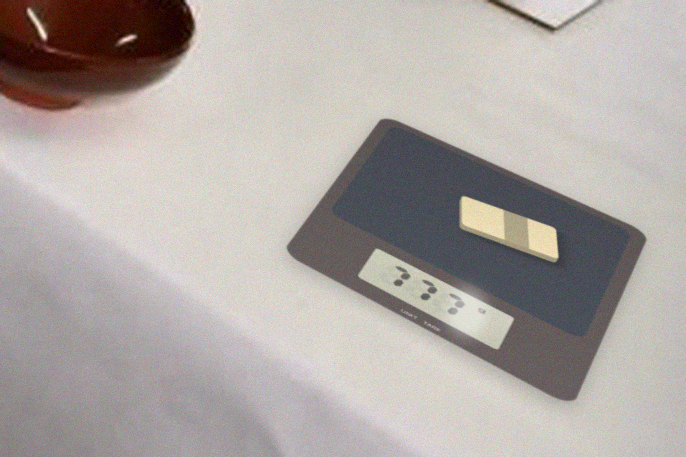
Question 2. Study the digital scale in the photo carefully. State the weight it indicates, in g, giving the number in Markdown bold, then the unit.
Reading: **777** g
